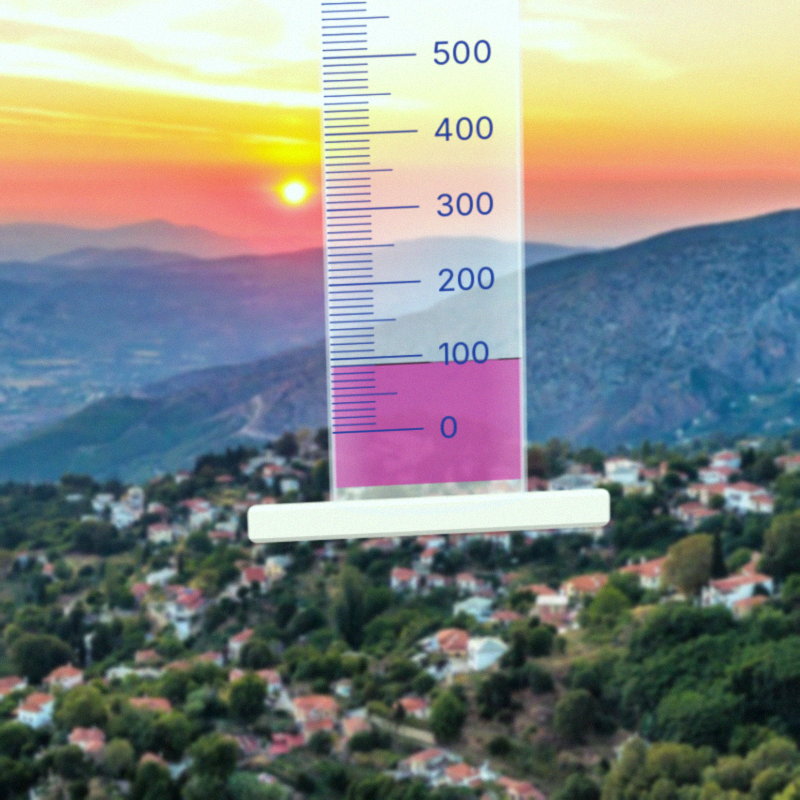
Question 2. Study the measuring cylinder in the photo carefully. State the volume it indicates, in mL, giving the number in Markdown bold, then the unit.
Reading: **90** mL
